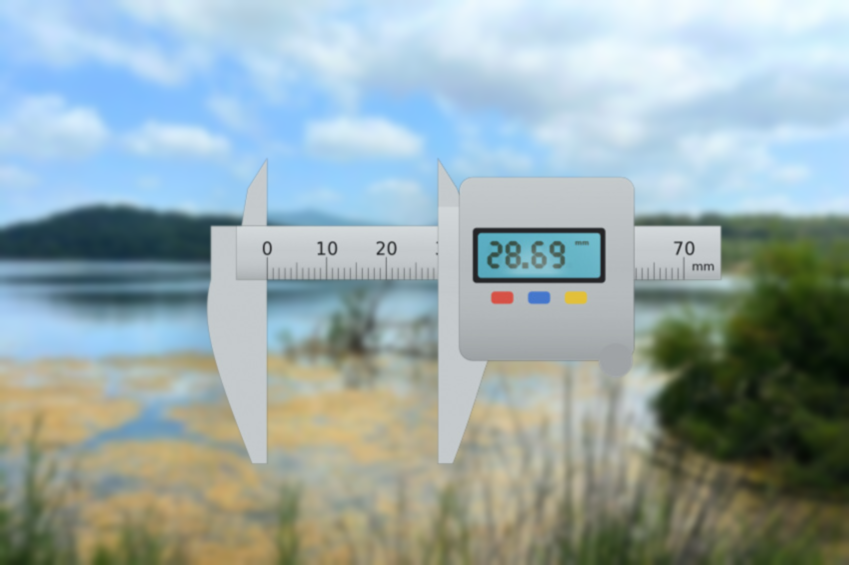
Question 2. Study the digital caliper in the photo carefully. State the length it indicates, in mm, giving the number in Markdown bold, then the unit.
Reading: **28.69** mm
